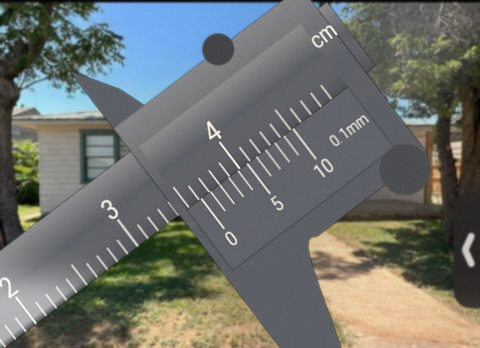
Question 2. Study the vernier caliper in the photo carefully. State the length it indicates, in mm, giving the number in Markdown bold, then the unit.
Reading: **36.2** mm
